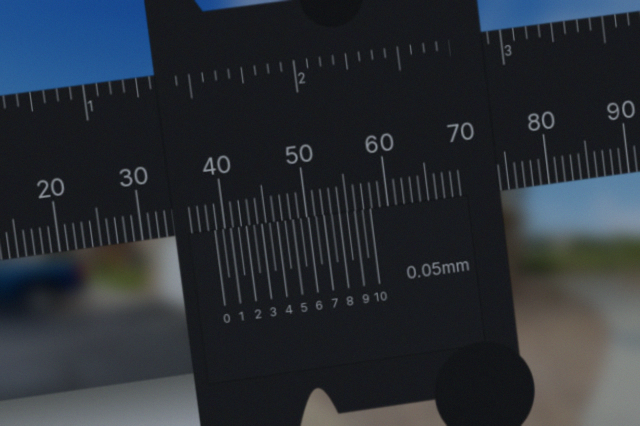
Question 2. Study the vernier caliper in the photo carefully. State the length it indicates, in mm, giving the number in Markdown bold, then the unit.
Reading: **38.8** mm
